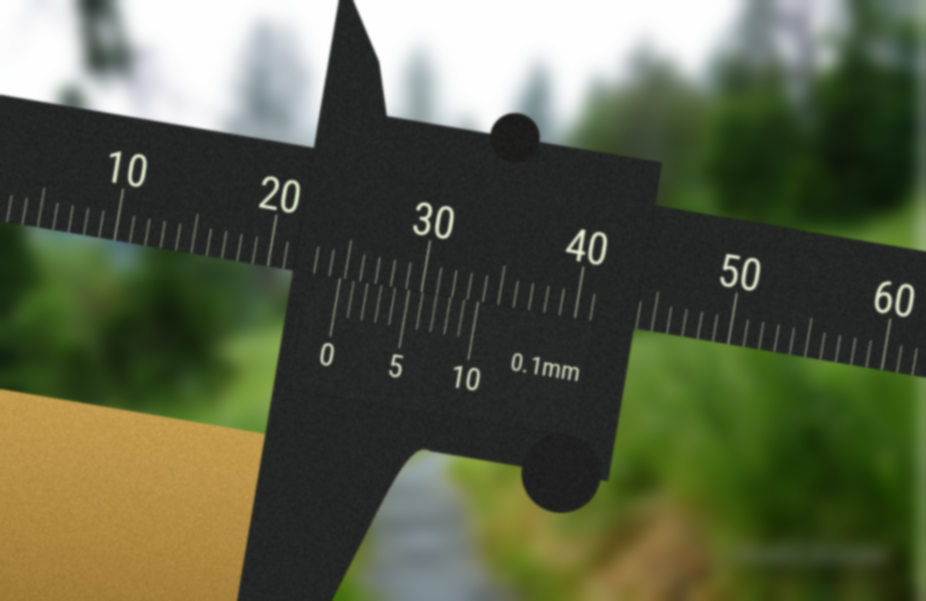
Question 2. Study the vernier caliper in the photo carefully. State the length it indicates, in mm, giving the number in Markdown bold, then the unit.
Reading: **24.7** mm
